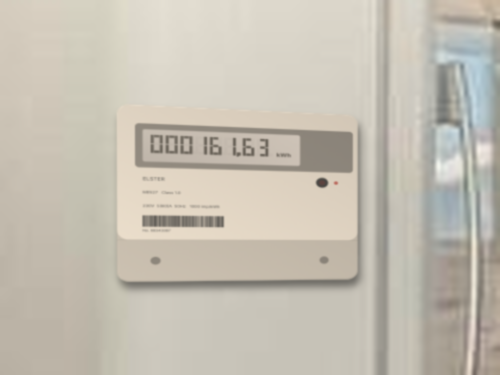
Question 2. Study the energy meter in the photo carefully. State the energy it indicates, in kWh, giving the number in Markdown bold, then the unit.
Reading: **161.63** kWh
